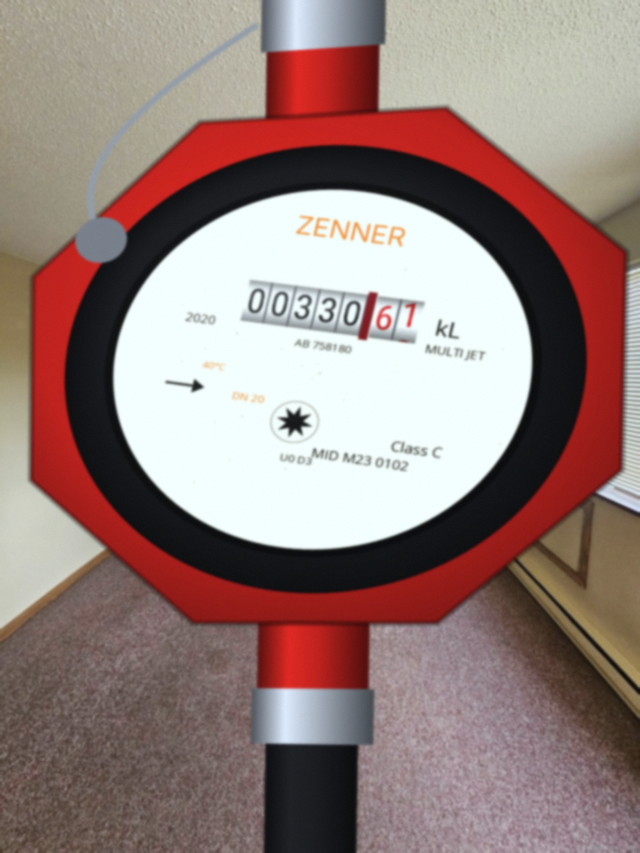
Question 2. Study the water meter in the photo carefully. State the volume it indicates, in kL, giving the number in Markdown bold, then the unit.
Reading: **330.61** kL
